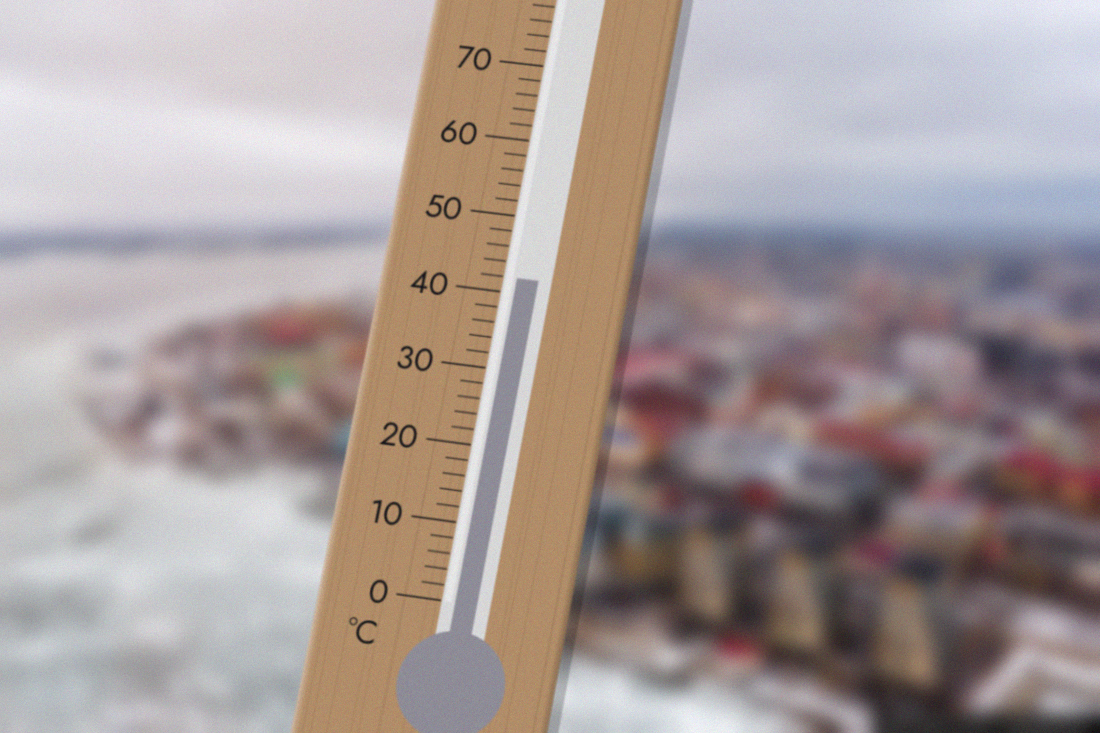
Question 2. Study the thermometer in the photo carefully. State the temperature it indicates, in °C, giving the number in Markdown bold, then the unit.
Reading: **42** °C
